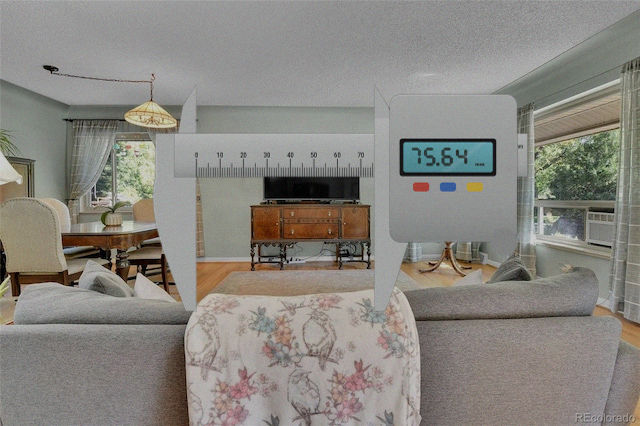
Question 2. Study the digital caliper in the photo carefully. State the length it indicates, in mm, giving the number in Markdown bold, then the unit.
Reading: **75.64** mm
